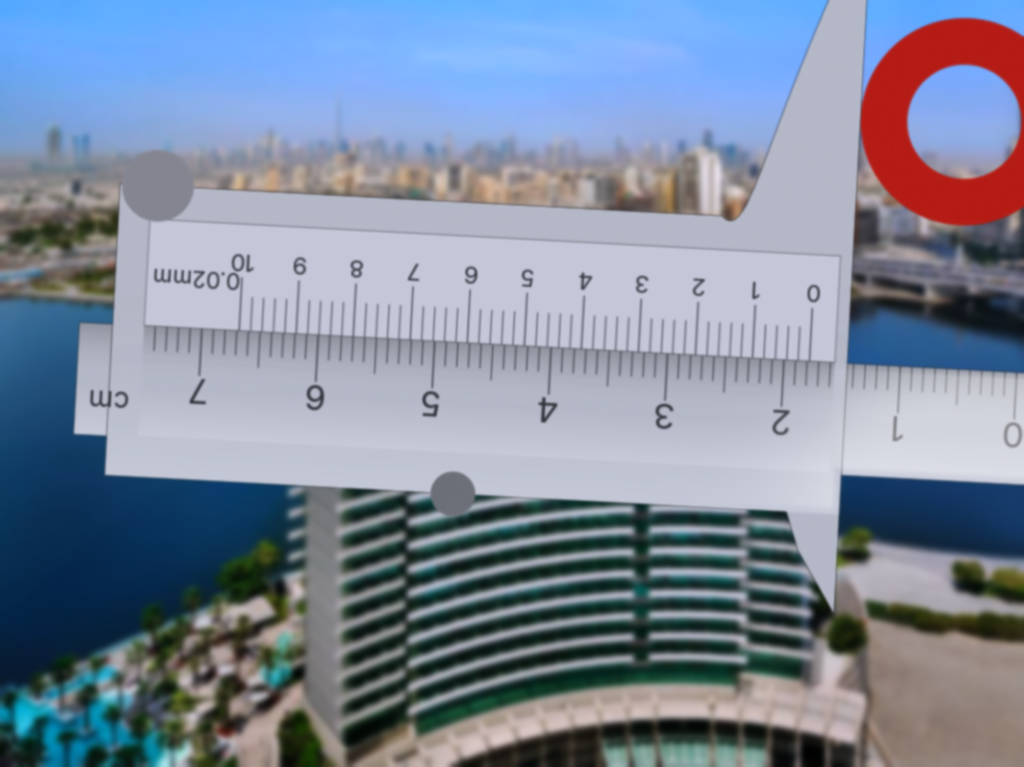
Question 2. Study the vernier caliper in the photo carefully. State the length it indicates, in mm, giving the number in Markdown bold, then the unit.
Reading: **17.8** mm
